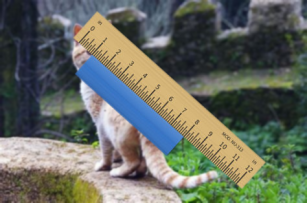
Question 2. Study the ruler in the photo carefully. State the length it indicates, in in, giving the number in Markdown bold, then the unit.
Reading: **7** in
